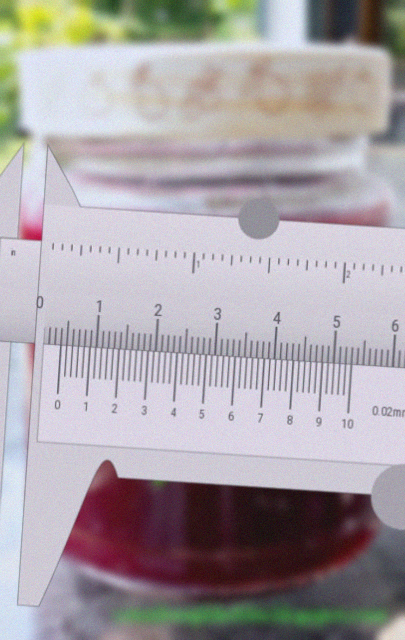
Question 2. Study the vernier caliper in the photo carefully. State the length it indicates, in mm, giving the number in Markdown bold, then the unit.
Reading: **4.0** mm
